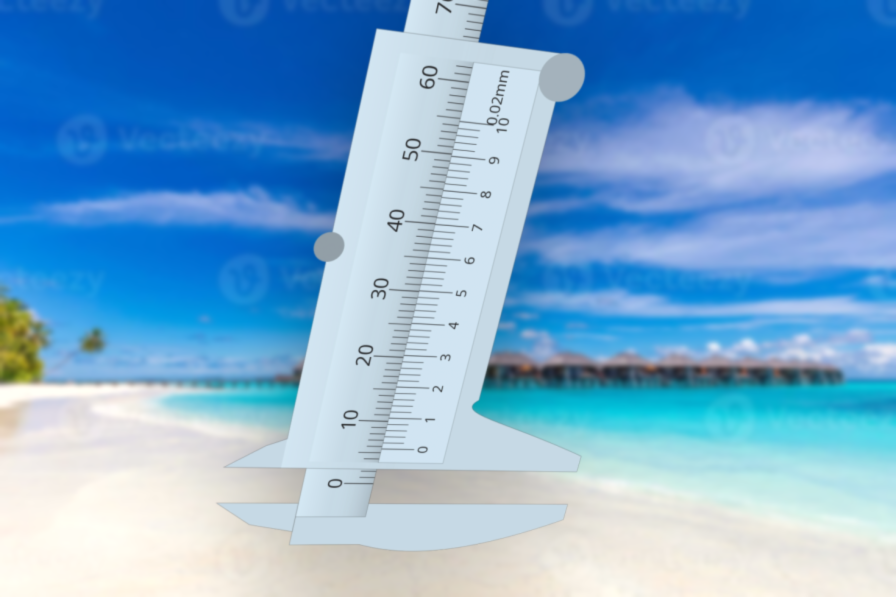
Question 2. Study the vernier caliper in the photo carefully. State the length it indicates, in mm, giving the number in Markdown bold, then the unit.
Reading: **5.6** mm
